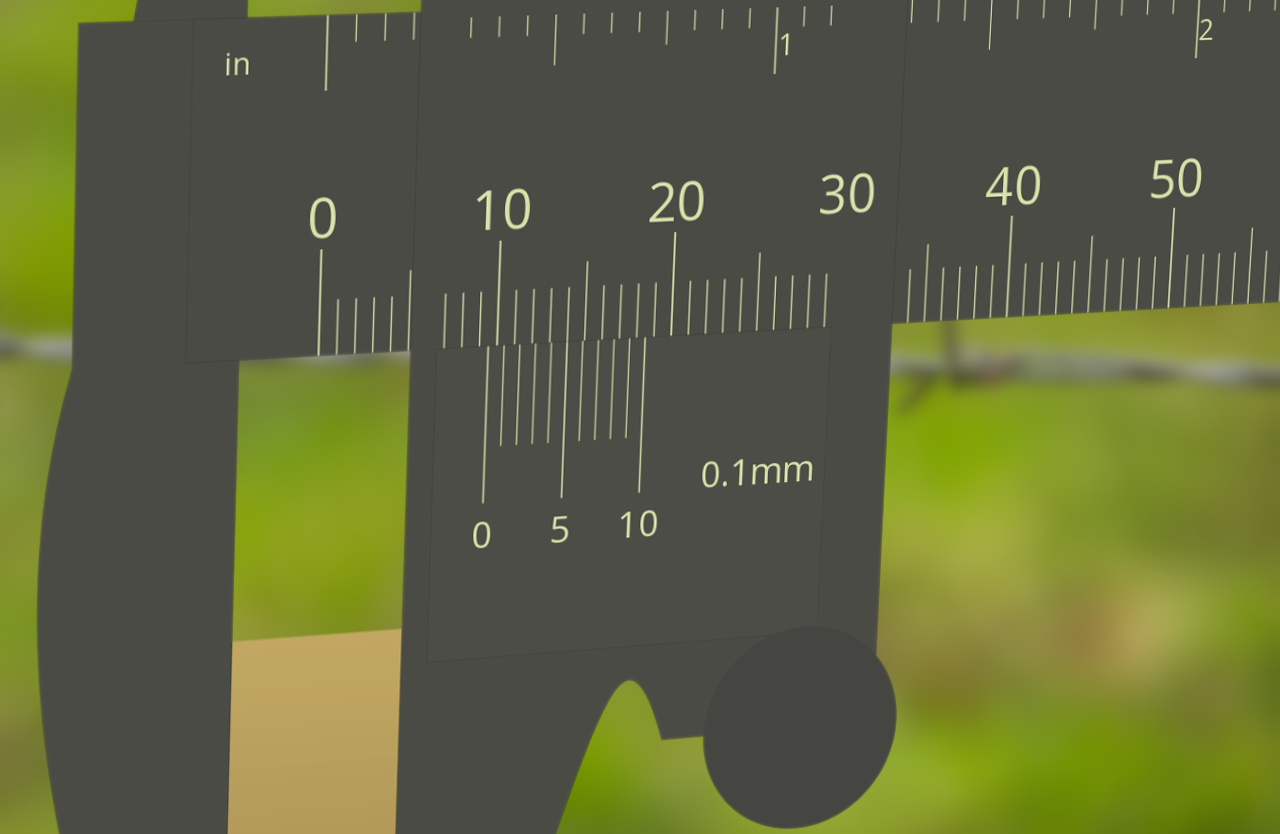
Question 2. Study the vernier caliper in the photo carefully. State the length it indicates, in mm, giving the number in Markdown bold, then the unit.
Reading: **9.5** mm
